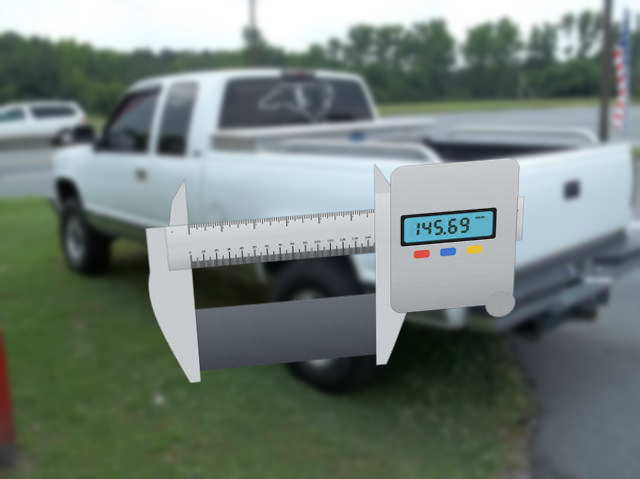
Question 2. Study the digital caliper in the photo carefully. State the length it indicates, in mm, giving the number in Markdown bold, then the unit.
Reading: **145.69** mm
